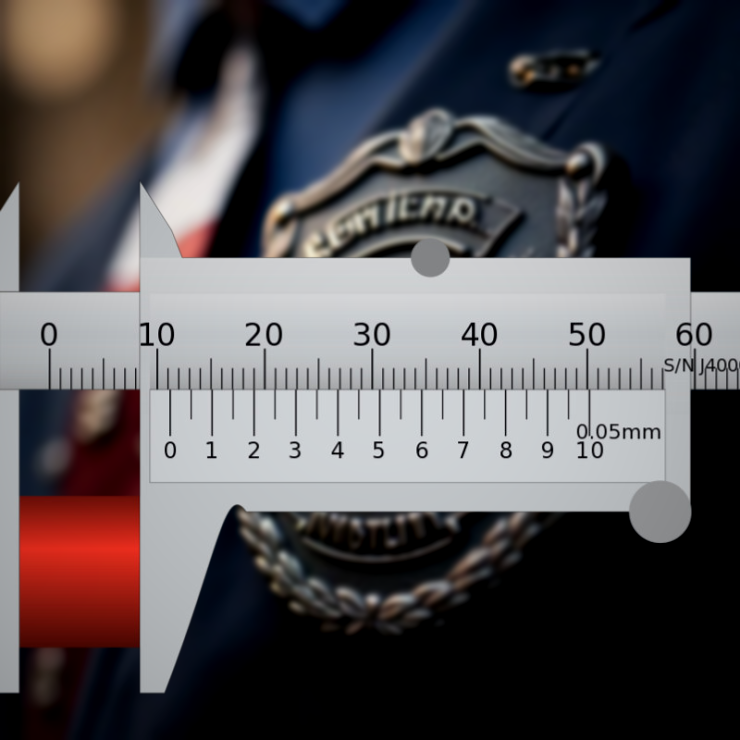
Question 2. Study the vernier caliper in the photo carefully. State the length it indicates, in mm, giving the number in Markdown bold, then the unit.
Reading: **11.2** mm
